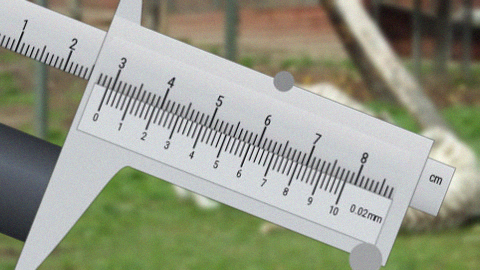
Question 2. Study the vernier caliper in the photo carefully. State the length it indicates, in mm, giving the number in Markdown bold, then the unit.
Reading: **29.0** mm
